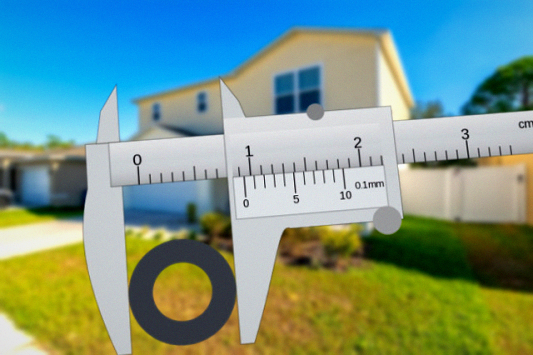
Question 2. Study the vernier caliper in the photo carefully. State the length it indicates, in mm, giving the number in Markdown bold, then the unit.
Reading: **9.4** mm
